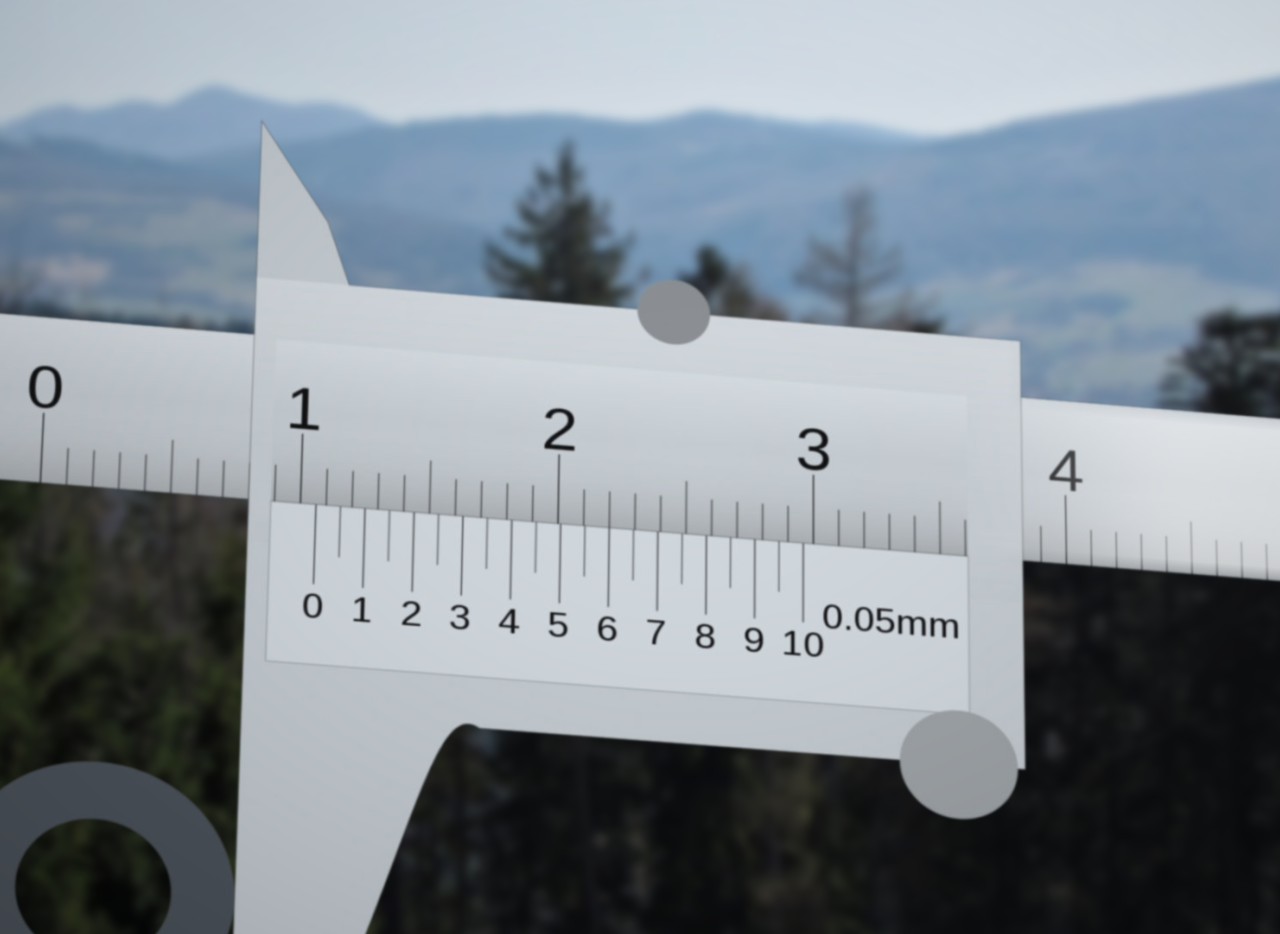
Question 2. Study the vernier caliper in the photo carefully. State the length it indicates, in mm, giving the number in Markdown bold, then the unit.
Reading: **10.6** mm
